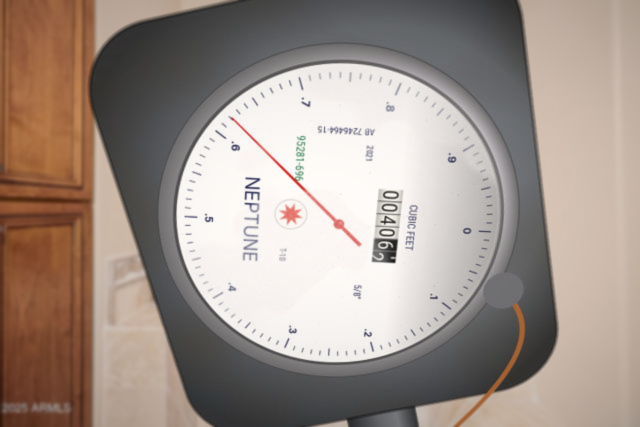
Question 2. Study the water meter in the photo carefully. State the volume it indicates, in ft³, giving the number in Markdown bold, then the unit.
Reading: **4061.62** ft³
